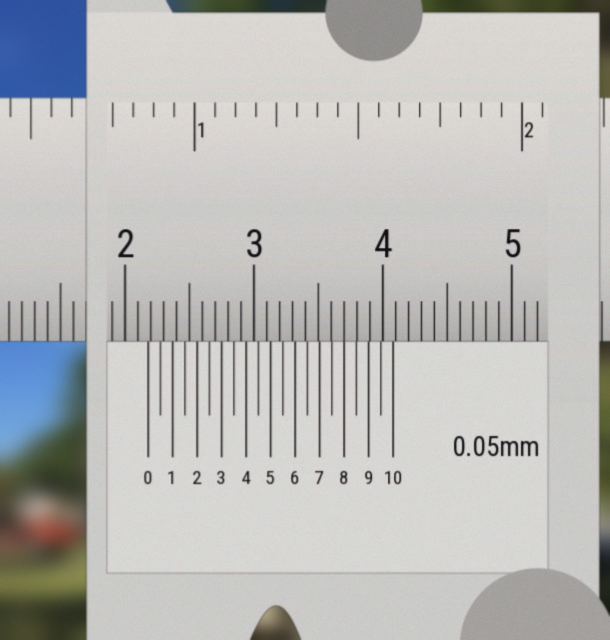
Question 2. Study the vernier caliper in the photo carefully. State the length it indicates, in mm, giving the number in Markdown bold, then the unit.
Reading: **21.8** mm
